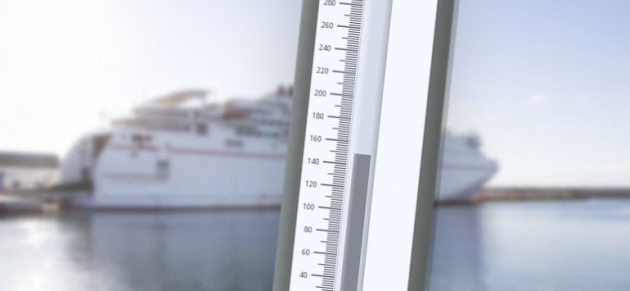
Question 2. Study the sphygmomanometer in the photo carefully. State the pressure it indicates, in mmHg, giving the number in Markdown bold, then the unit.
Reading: **150** mmHg
